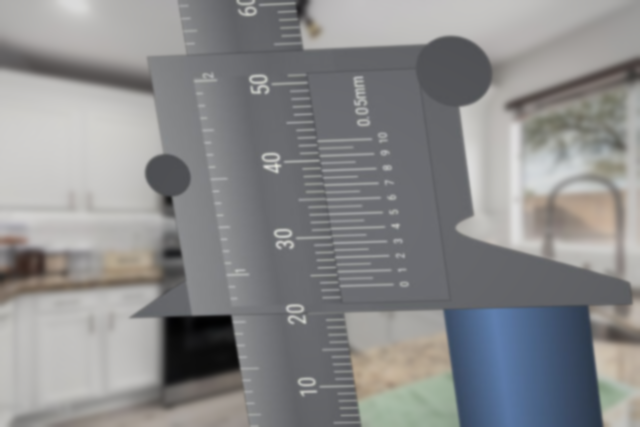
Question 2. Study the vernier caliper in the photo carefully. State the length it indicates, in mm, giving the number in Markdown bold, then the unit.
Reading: **23.5** mm
